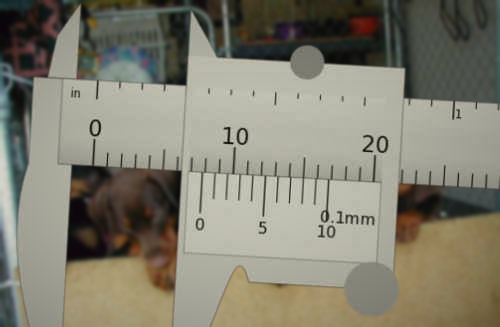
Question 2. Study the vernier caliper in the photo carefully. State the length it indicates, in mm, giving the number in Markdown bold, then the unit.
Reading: **7.8** mm
